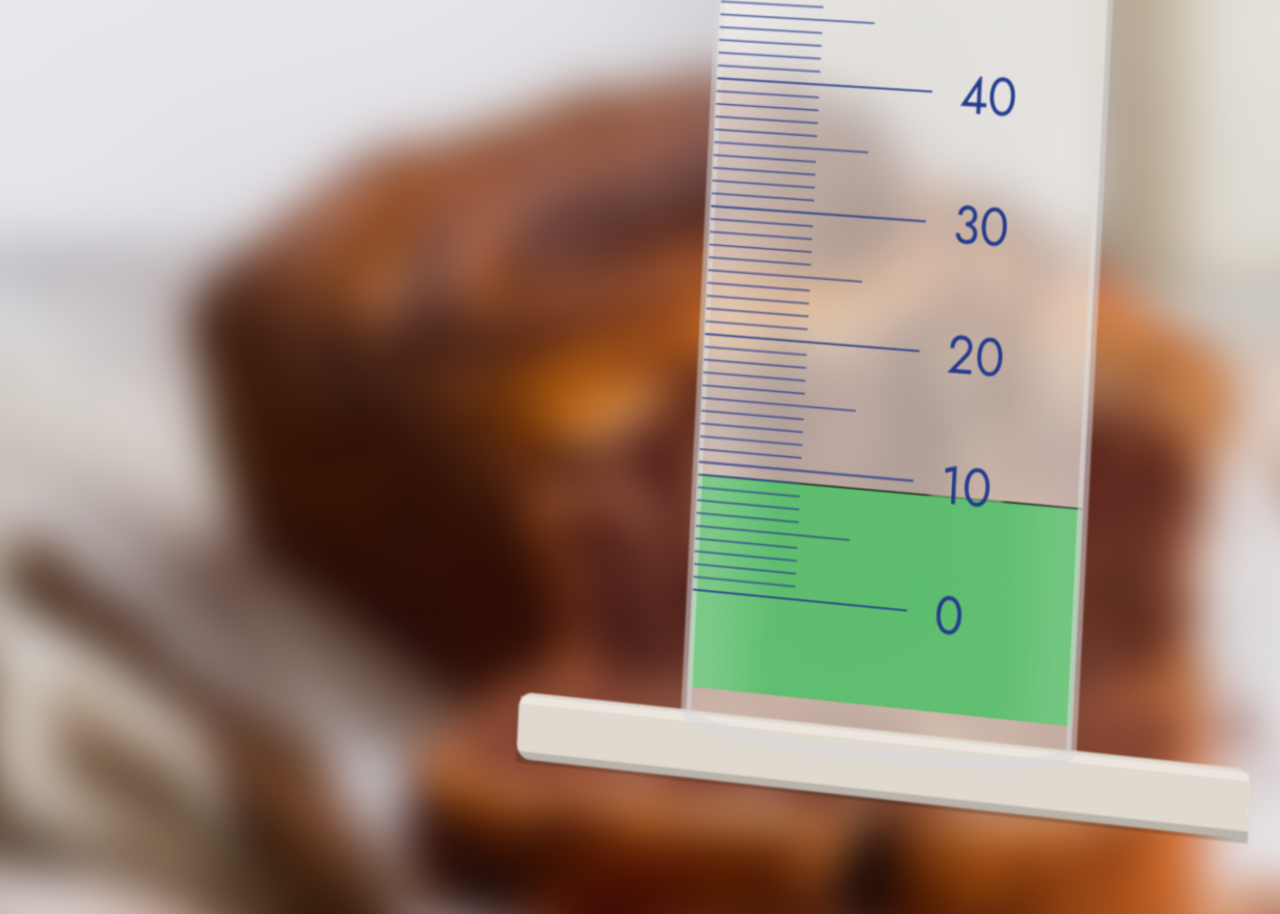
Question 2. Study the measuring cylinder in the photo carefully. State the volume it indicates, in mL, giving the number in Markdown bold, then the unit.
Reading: **9** mL
